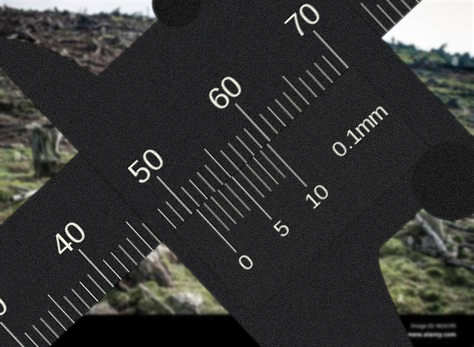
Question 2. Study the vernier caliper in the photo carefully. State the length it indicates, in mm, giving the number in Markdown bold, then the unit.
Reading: **50.6** mm
